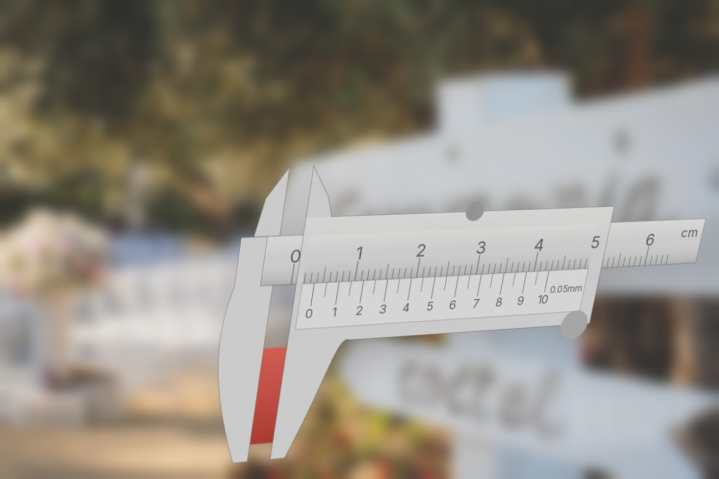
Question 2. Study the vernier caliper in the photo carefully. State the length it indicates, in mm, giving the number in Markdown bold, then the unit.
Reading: **3.6** mm
